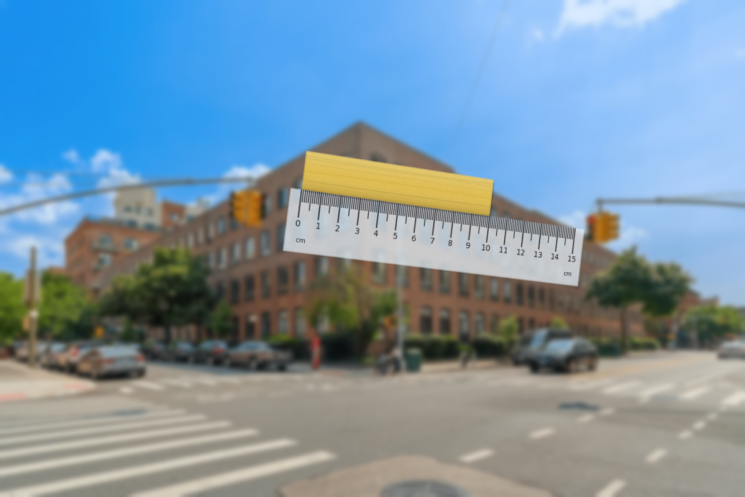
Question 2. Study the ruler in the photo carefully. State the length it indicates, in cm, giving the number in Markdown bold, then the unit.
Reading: **10** cm
